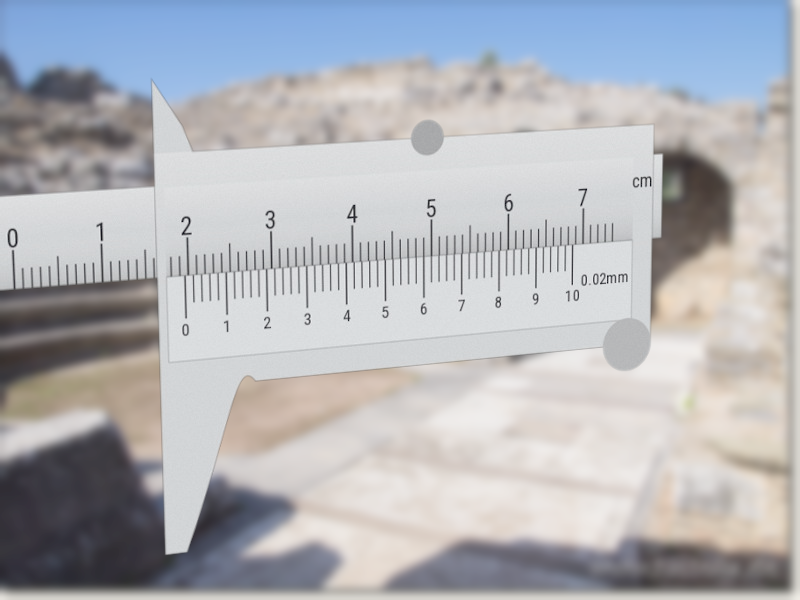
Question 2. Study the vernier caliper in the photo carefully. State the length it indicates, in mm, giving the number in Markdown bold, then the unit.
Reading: **19.6** mm
